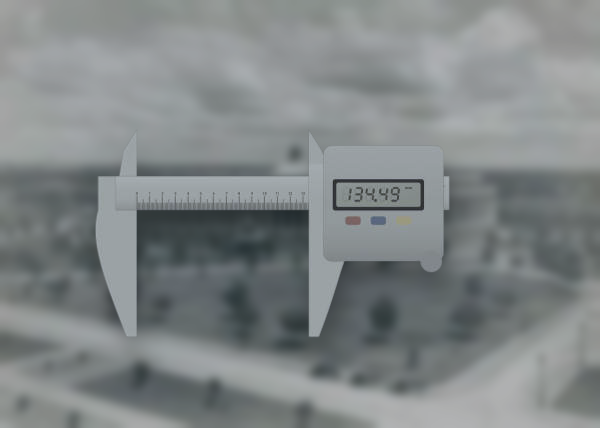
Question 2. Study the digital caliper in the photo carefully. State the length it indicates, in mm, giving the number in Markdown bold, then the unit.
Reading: **134.49** mm
